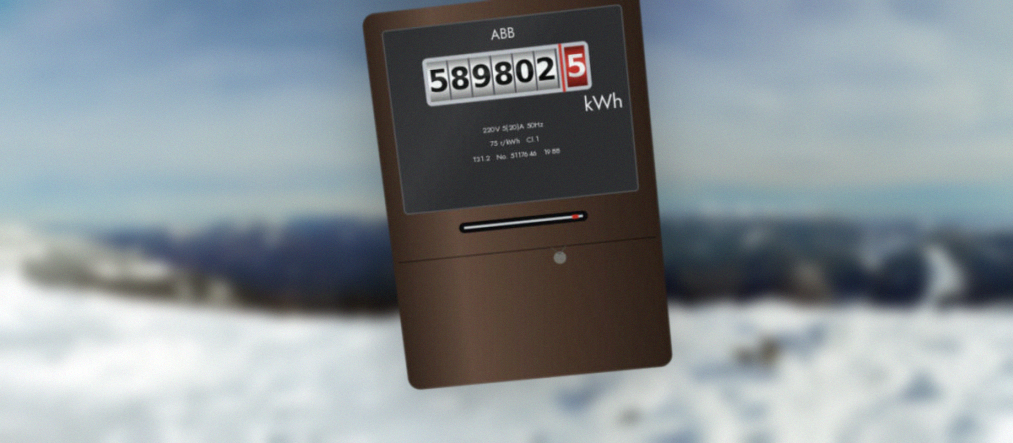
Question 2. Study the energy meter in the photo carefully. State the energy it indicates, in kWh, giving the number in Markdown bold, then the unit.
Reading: **589802.5** kWh
